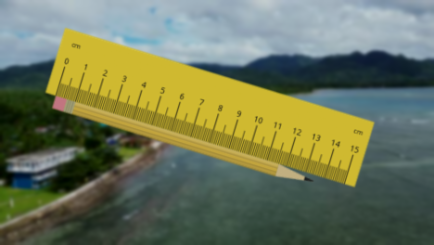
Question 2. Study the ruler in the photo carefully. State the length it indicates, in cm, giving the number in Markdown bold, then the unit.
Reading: **13.5** cm
